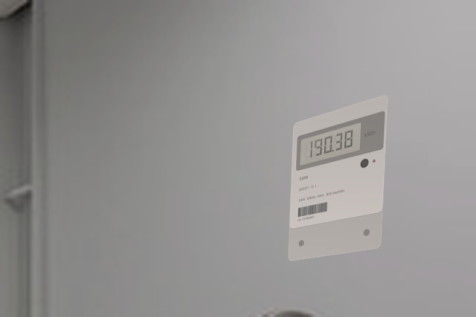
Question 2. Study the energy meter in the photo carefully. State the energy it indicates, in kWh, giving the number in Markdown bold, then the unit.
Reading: **190.38** kWh
